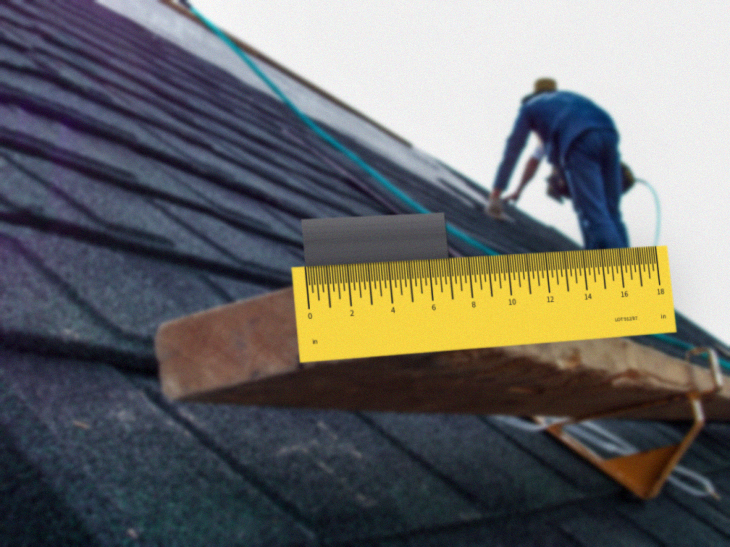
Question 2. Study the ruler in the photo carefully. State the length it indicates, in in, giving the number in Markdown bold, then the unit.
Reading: **7** in
